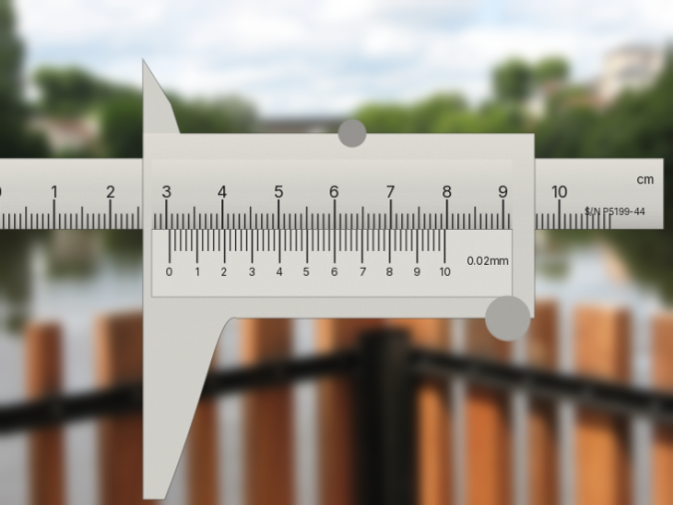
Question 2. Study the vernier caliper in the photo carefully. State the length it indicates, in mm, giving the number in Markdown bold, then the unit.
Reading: **30.6** mm
